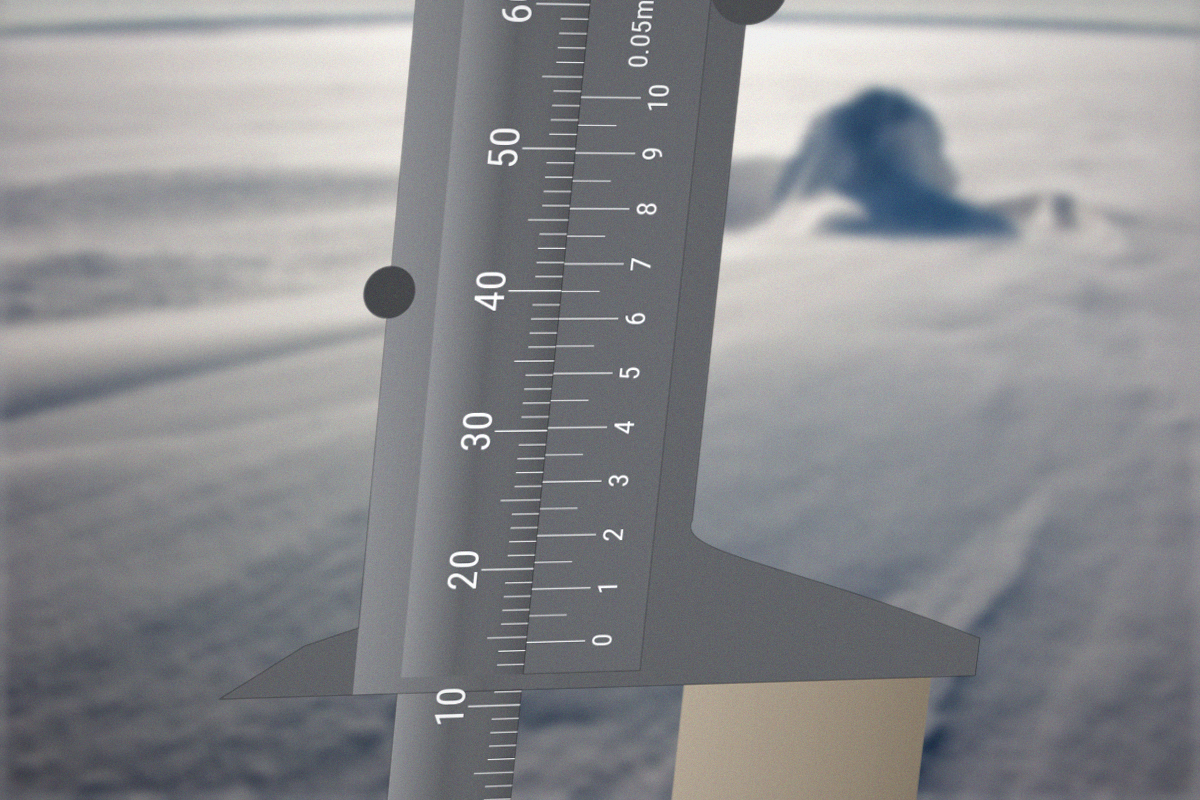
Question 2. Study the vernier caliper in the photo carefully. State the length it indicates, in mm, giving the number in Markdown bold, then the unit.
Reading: **14.6** mm
